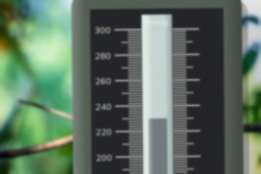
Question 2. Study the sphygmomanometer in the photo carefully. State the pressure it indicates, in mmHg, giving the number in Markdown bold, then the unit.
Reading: **230** mmHg
